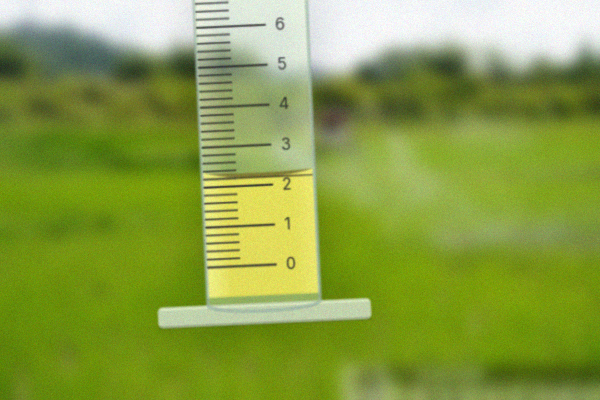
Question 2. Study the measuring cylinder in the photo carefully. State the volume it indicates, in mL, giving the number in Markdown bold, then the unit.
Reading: **2.2** mL
